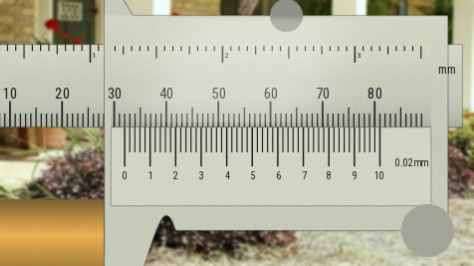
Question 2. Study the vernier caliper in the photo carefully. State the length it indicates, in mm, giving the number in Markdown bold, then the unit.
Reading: **32.0** mm
